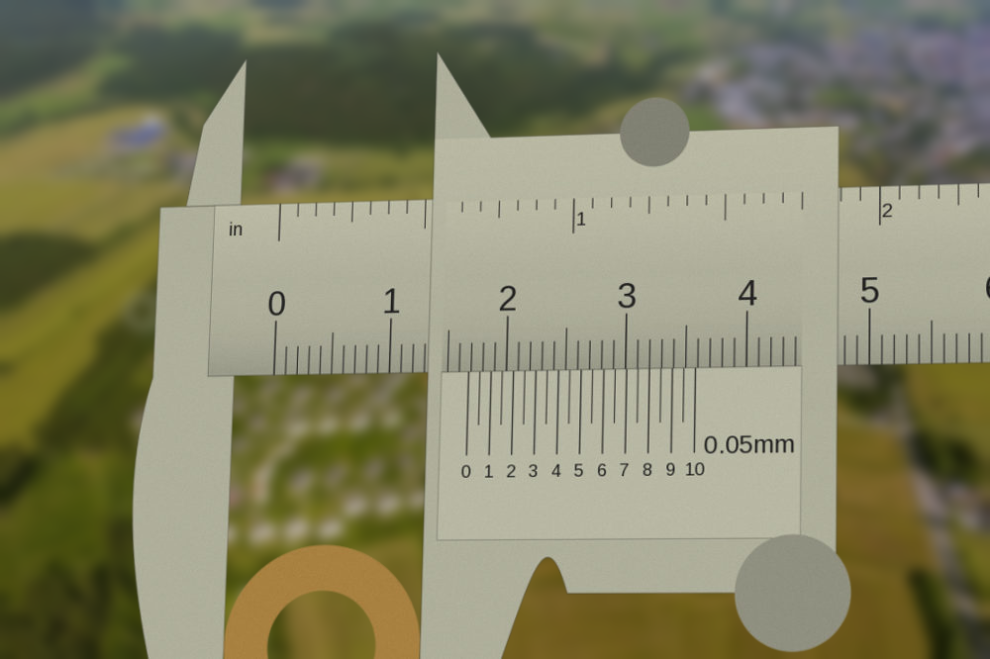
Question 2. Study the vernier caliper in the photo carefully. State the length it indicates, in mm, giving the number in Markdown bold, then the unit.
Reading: **16.8** mm
